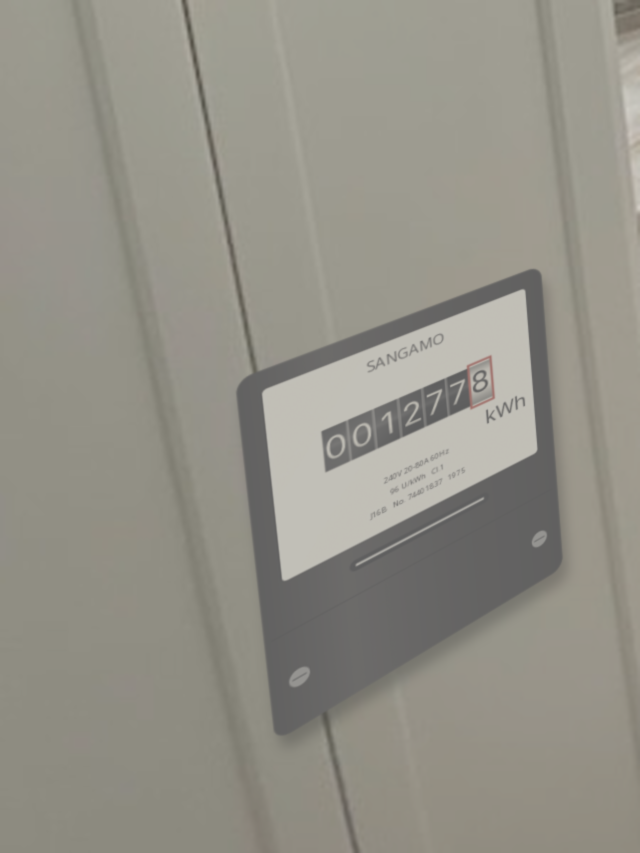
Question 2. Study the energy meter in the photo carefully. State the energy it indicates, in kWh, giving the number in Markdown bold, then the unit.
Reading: **1277.8** kWh
